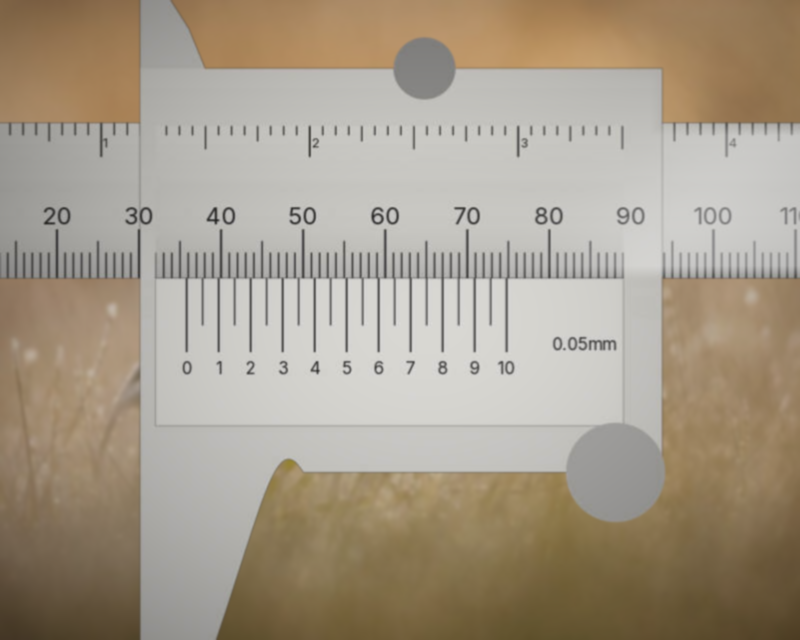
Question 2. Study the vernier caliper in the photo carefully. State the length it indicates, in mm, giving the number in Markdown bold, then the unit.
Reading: **35.8** mm
